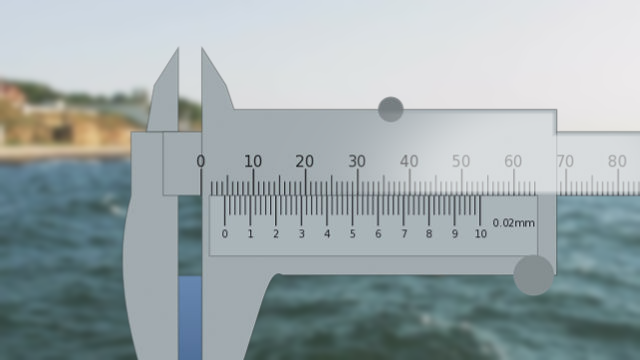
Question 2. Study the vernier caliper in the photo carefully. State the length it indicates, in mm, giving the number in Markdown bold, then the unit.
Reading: **4.5** mm
